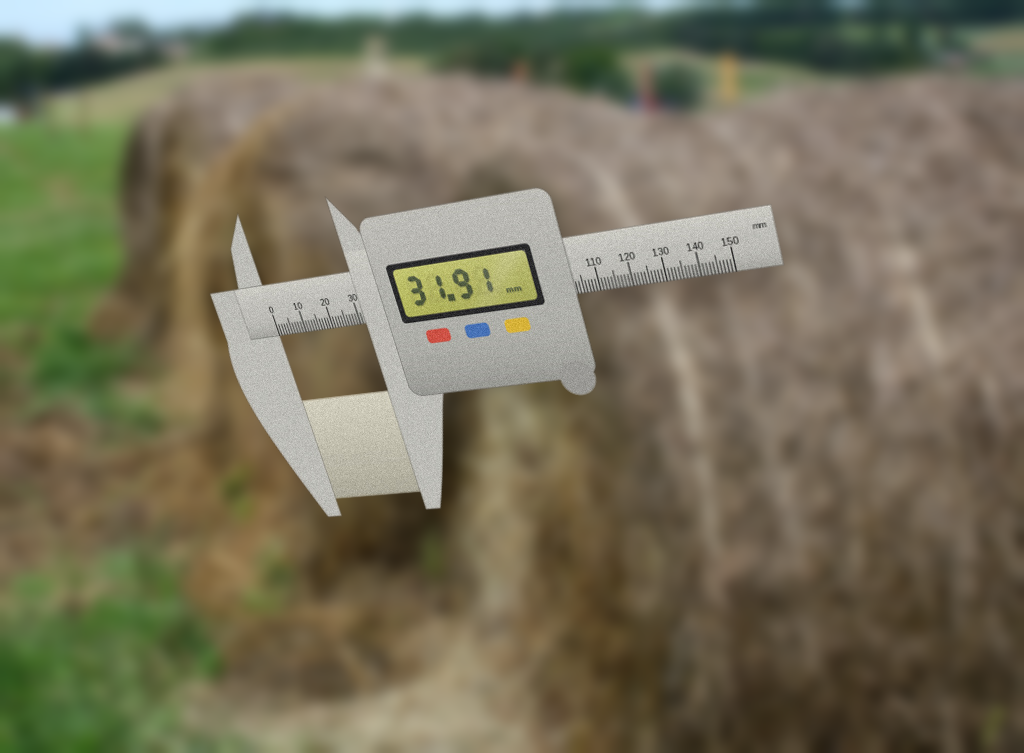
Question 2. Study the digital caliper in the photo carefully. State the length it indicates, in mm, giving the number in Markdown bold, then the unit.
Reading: **31.91** mm
